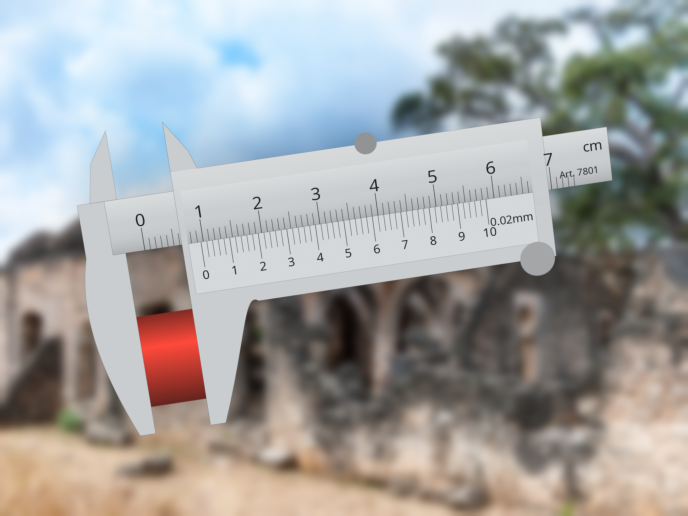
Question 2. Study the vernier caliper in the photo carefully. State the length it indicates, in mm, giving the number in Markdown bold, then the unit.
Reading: **9.6** mm
